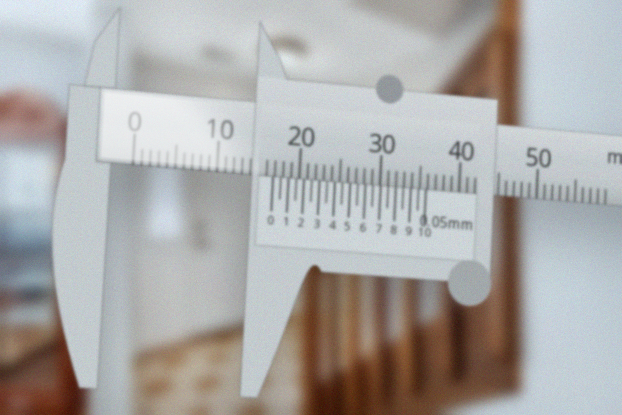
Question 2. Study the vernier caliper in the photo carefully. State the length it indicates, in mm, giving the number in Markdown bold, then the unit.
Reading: **16.8** mm
